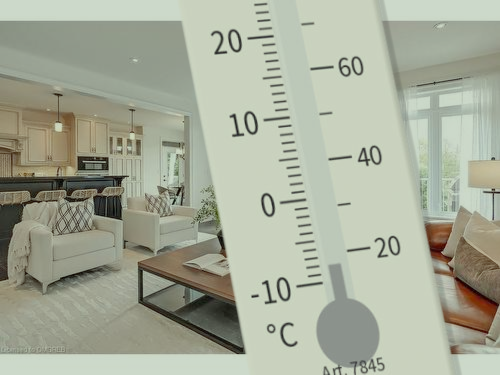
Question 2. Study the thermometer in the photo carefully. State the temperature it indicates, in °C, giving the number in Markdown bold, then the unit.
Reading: **-8** °C
